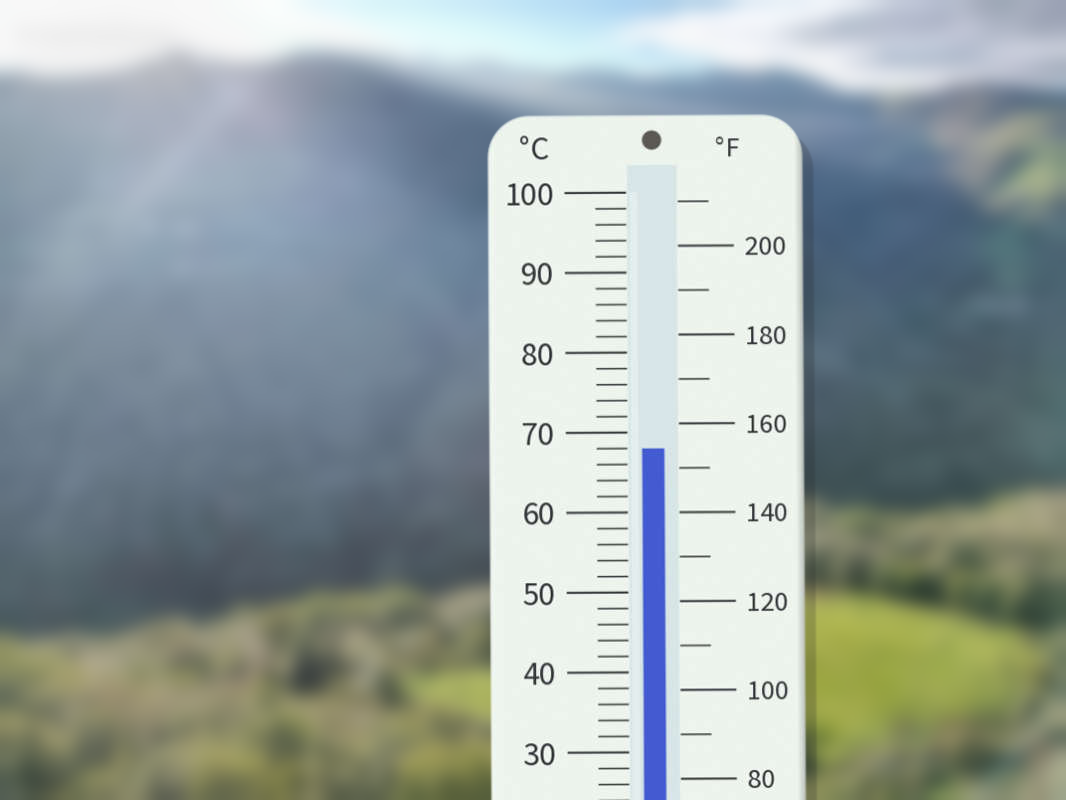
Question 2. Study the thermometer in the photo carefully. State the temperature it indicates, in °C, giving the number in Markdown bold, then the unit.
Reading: **68** °C
